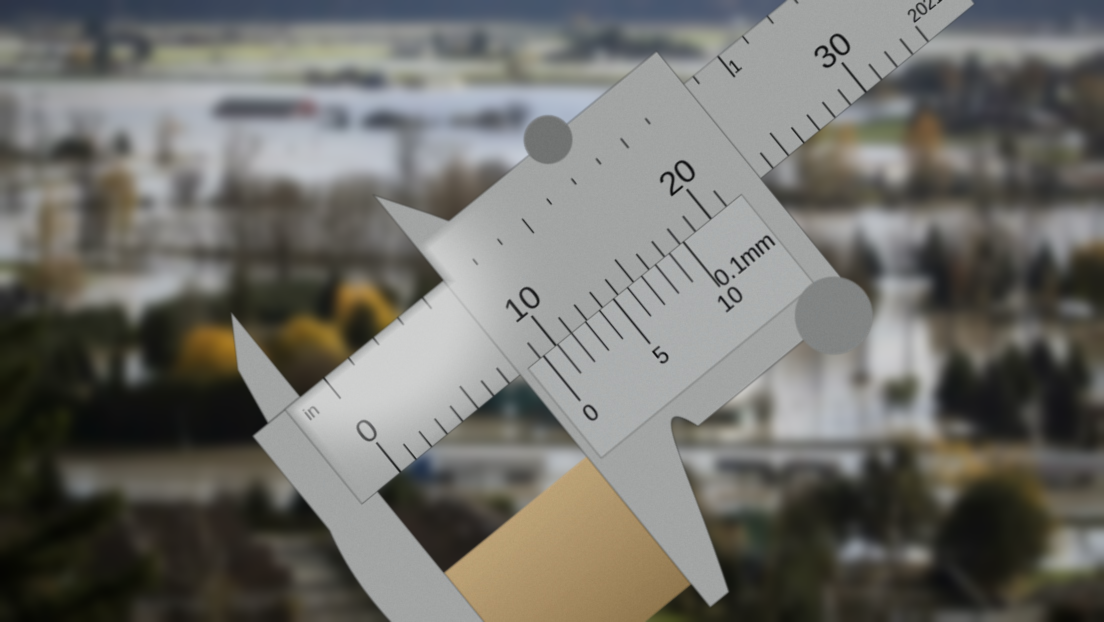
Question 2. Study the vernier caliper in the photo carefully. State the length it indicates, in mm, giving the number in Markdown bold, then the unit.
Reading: **9.2** mm
